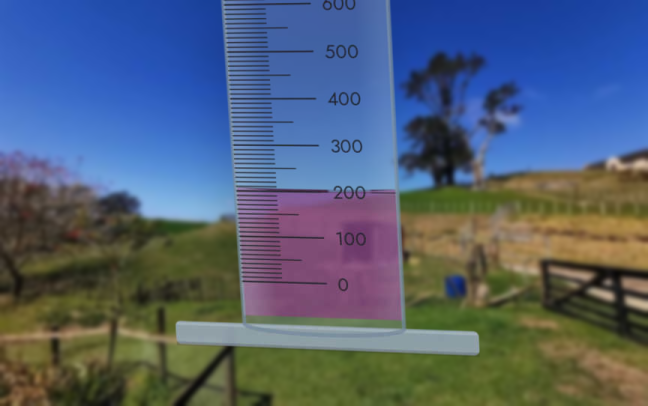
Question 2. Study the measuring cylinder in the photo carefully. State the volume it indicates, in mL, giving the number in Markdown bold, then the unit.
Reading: **200** mL
